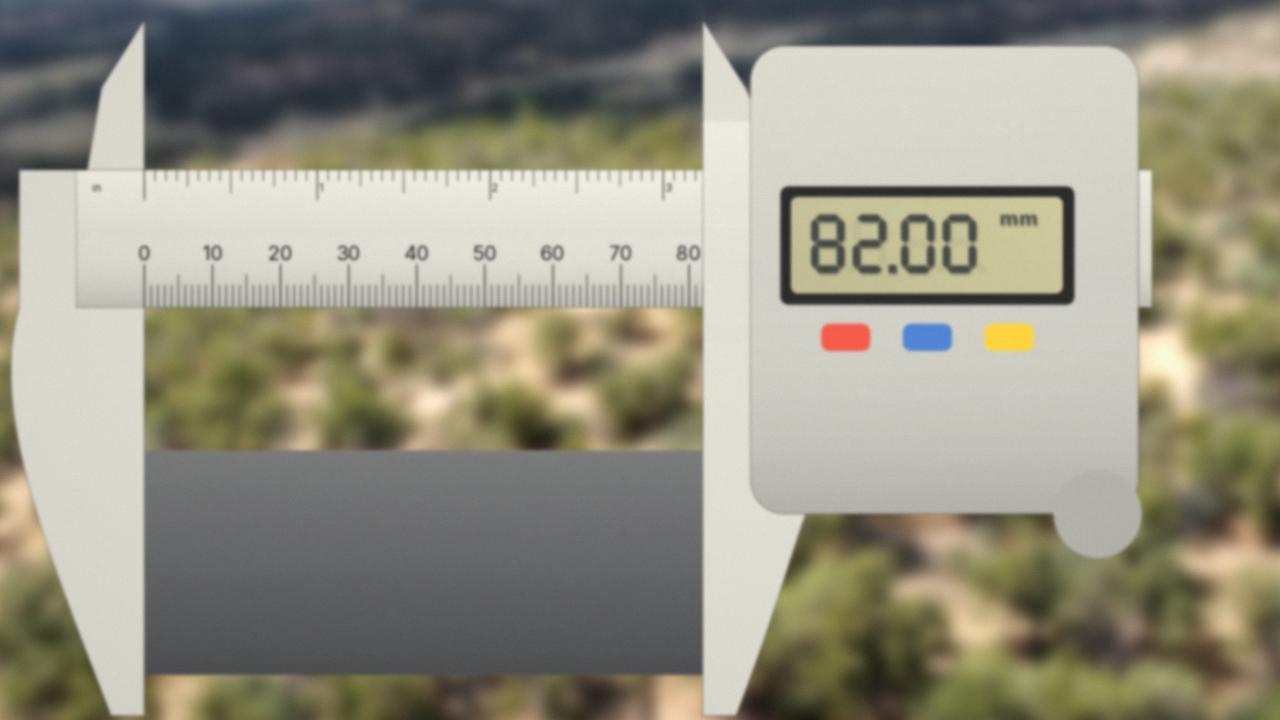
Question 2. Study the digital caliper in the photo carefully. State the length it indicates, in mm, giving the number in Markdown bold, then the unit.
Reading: **82.00** mm
